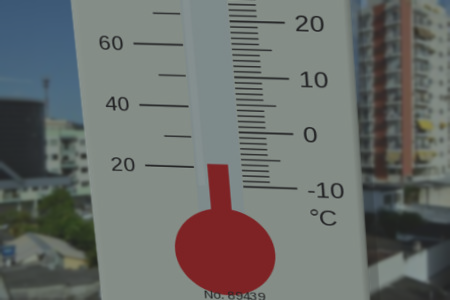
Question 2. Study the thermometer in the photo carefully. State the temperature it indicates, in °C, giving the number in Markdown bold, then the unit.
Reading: **-6** °C
